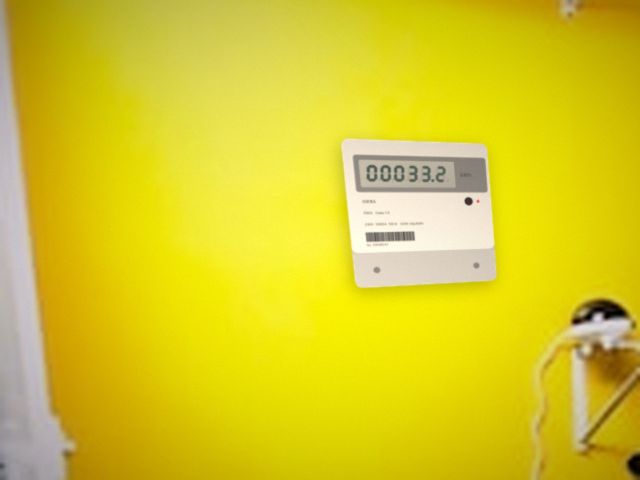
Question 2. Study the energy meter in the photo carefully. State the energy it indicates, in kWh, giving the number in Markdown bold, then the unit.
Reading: **33.2** kWh
